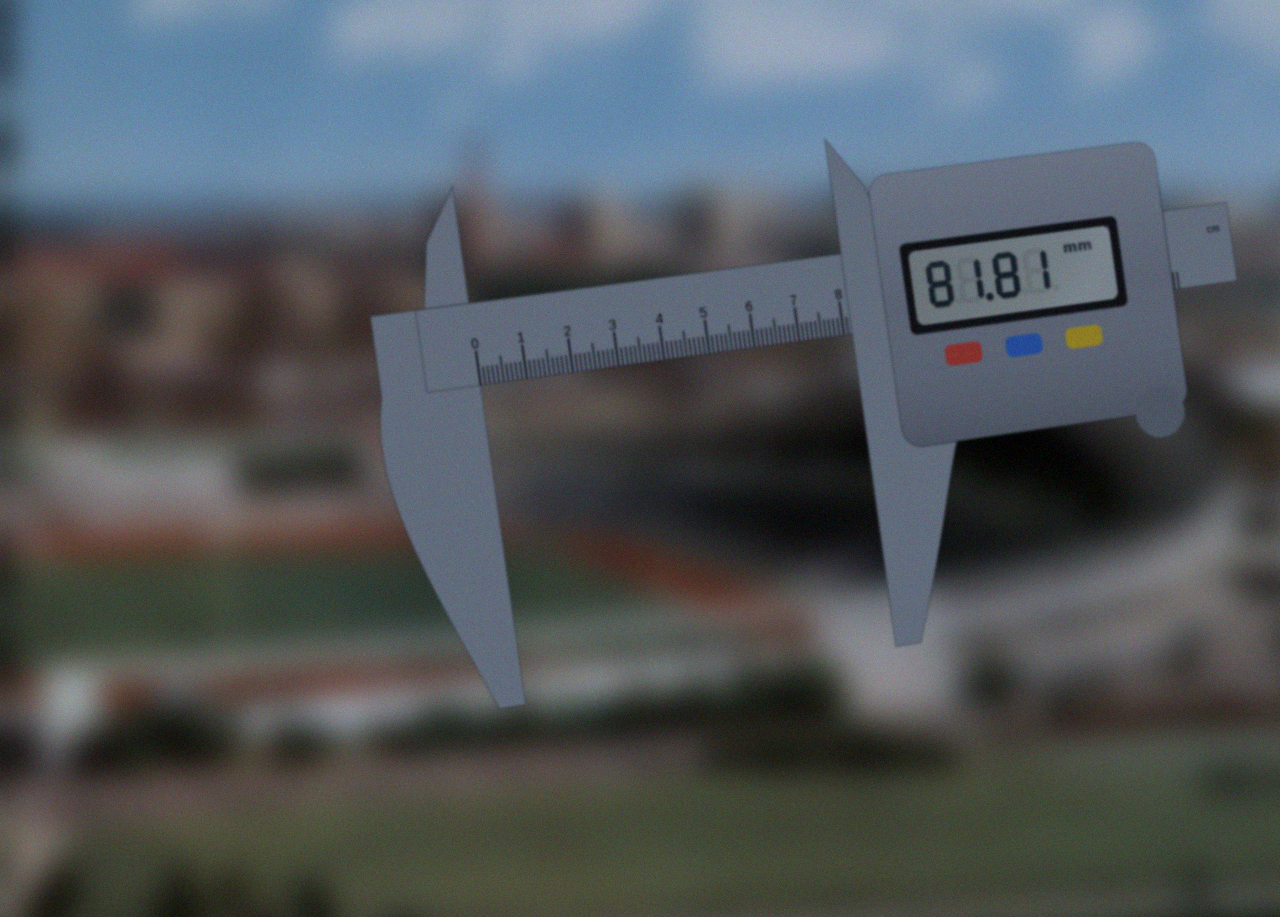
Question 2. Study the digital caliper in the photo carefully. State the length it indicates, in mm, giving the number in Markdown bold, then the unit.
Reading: **81.81** mm
